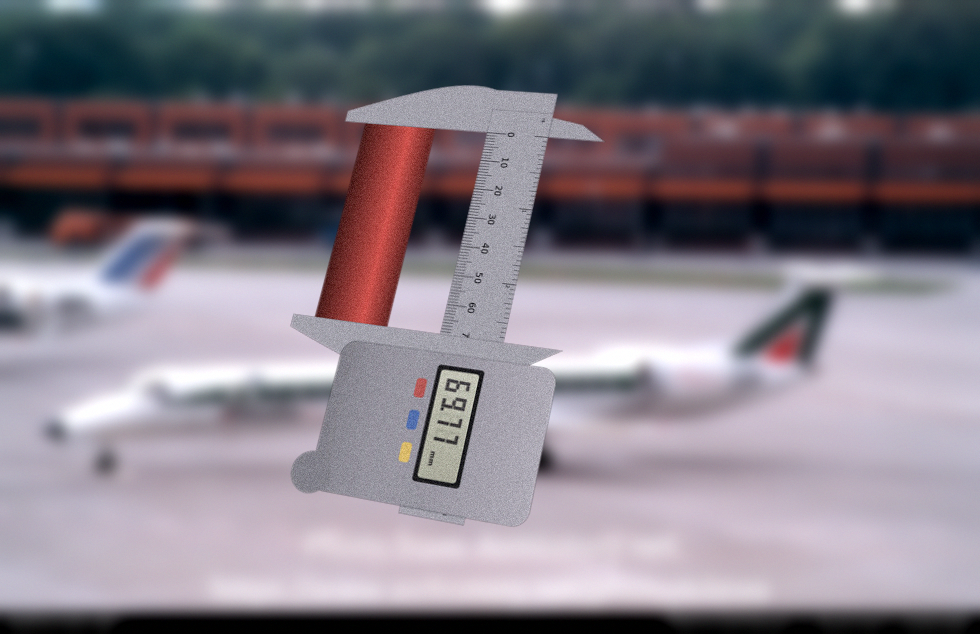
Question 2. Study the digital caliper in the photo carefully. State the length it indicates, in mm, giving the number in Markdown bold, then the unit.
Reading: **69.77** mm
